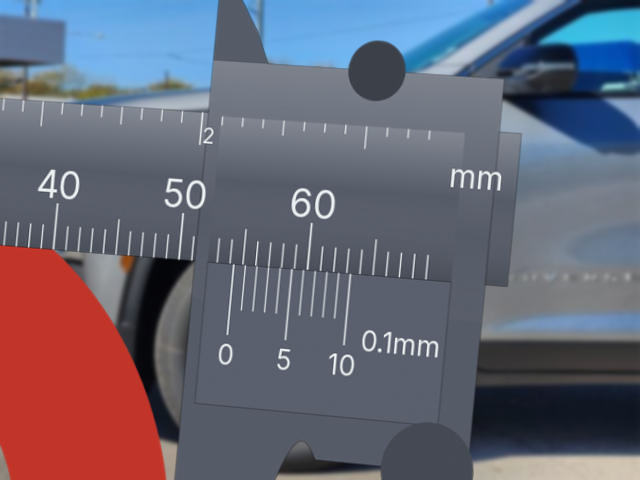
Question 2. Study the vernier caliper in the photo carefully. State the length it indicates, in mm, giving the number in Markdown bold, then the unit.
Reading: **54.3** mm
